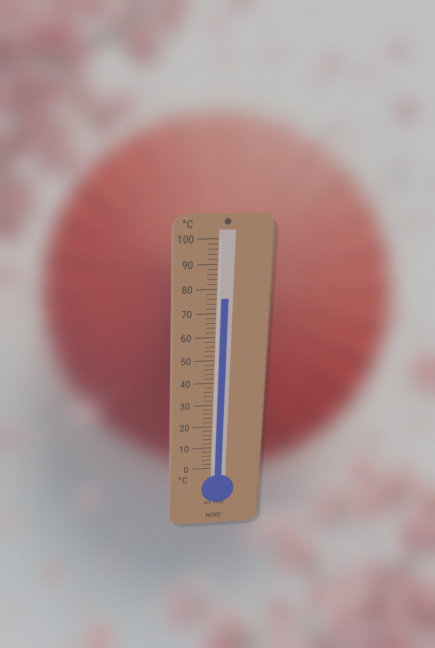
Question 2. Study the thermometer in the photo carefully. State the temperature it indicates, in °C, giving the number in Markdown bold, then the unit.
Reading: **76** °C
